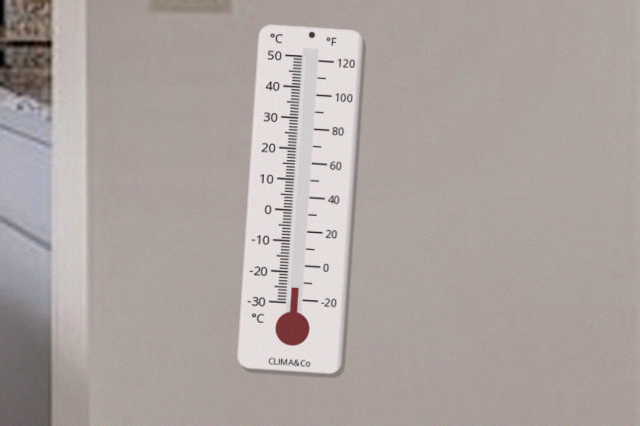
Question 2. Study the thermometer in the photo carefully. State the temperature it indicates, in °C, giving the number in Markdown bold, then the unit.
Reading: **-25** °C
